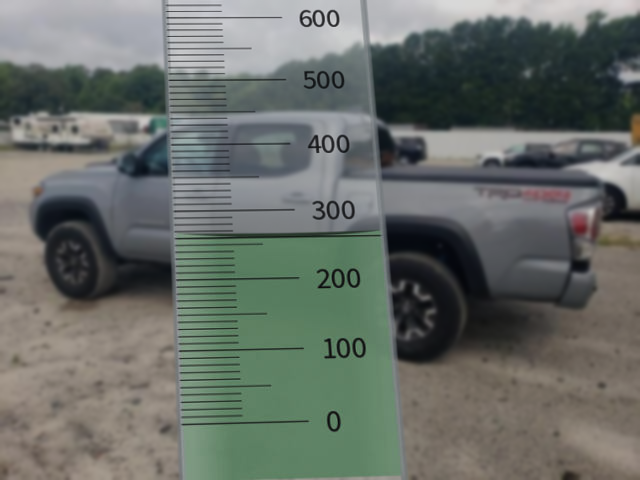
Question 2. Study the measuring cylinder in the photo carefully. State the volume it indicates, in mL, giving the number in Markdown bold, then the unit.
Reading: **260** mL
